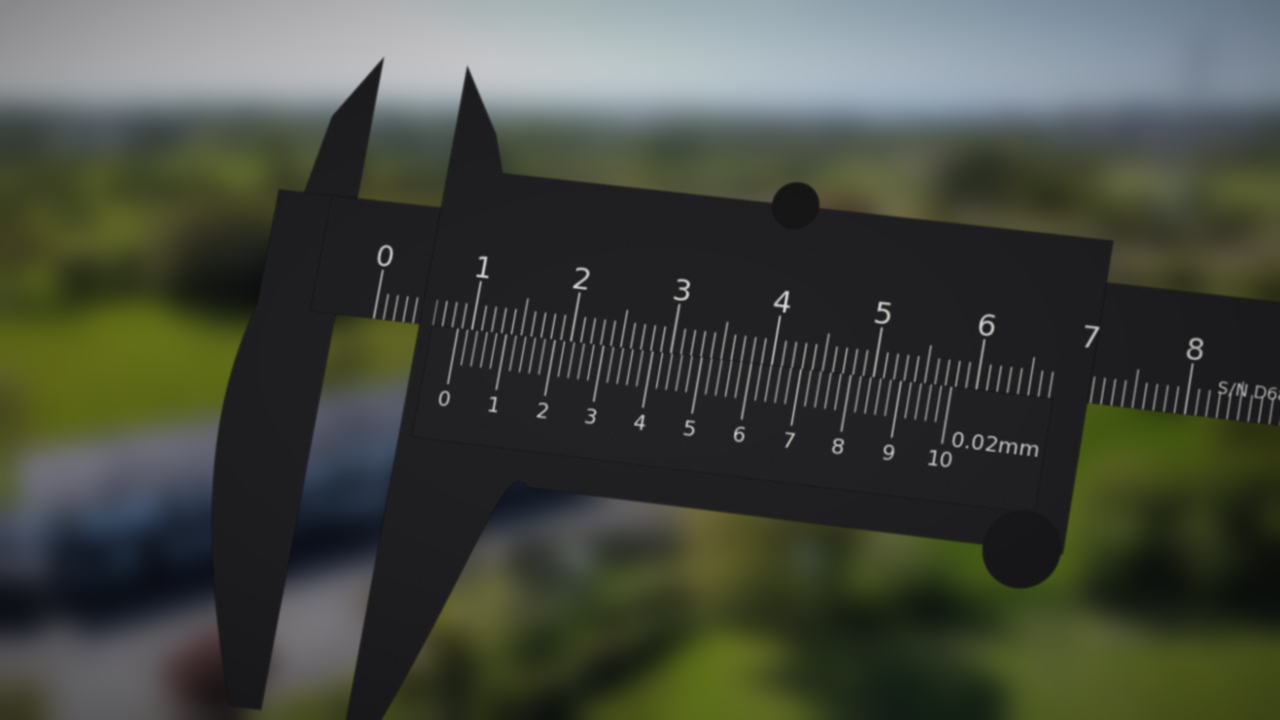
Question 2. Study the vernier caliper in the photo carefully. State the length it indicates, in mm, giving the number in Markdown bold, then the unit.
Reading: **8.6** mm
